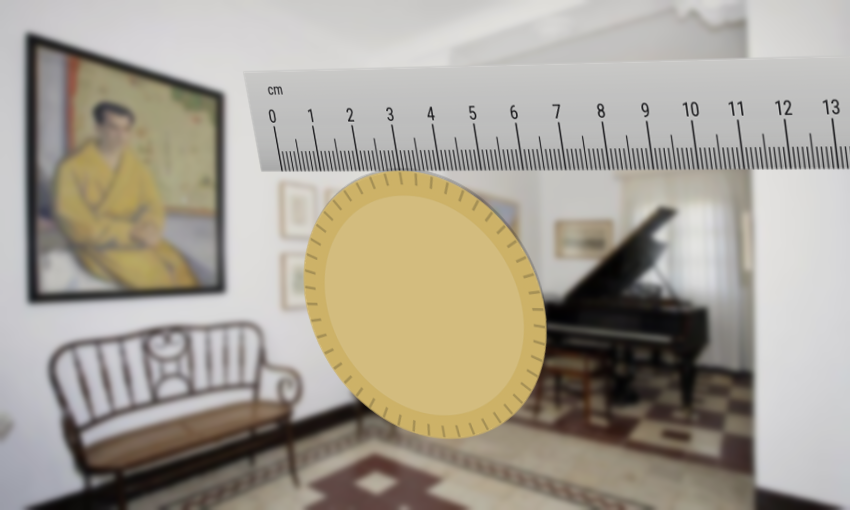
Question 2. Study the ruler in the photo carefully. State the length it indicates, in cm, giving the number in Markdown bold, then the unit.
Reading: **6** cm
